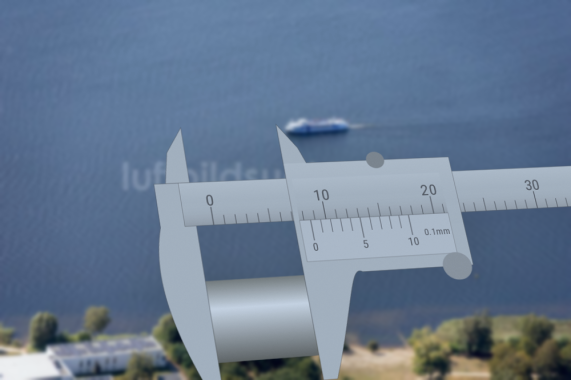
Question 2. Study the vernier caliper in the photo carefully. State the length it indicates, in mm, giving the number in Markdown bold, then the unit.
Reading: **8.6** mm
